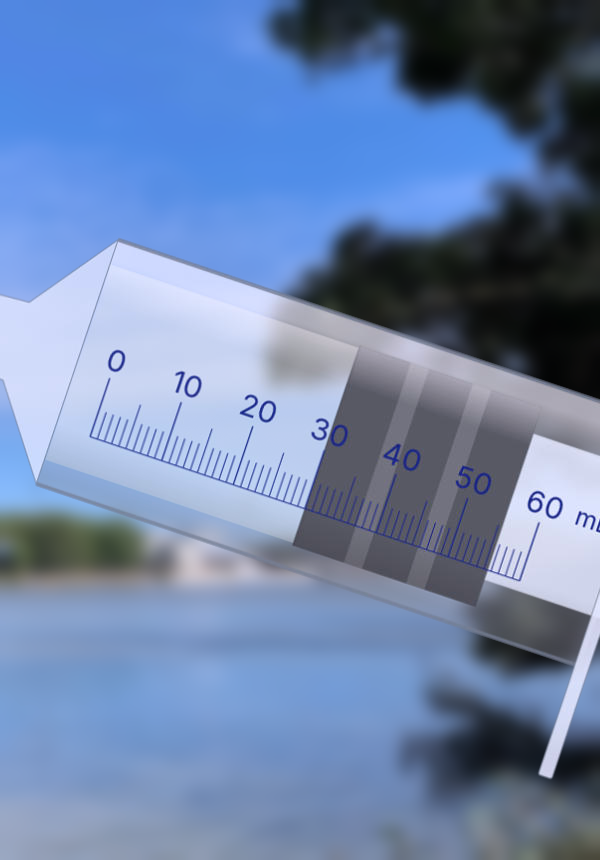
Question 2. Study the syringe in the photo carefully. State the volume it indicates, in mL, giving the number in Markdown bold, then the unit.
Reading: **30** mL
